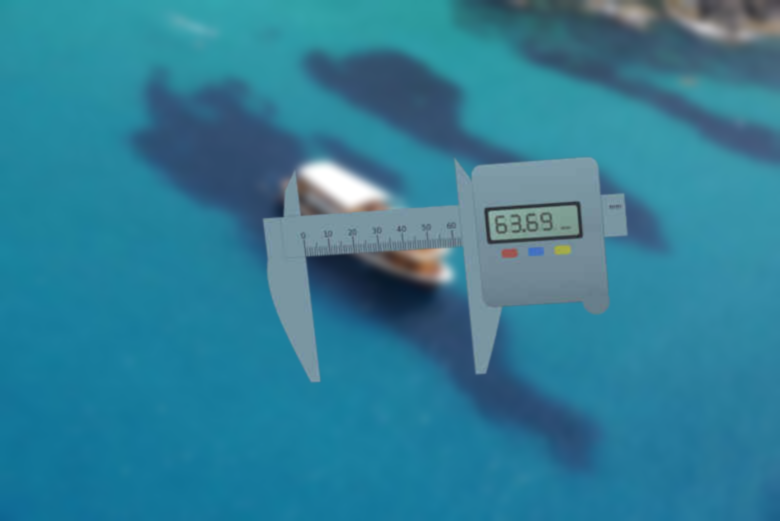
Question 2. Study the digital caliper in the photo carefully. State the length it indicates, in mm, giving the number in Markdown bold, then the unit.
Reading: **63.69** mm
